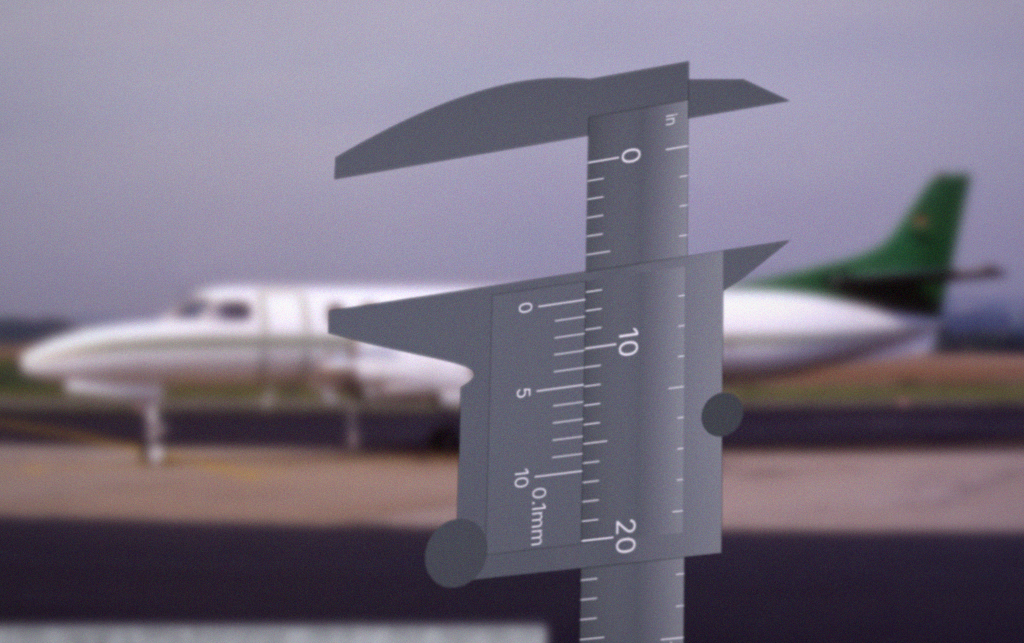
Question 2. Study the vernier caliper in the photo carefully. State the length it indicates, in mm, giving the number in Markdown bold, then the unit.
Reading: **7.4** mm
